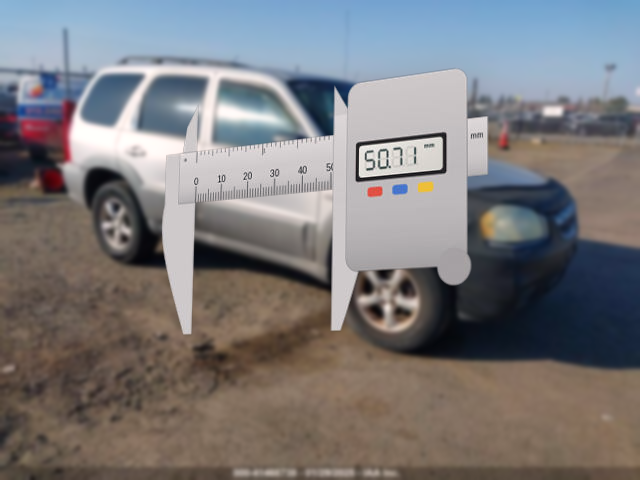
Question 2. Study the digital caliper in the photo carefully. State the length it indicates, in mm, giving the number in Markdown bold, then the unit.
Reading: **50.71** mm
